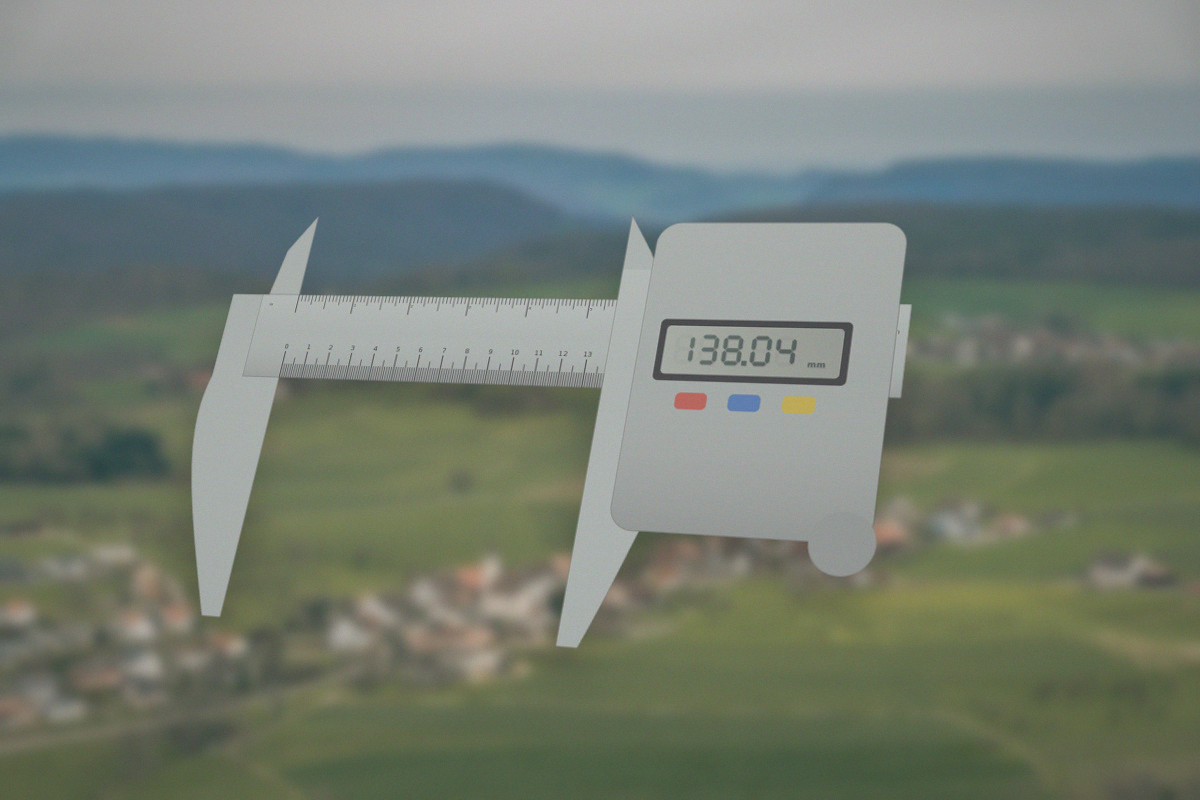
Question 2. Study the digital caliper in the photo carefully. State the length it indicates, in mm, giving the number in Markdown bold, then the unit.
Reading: **138.04** mm
